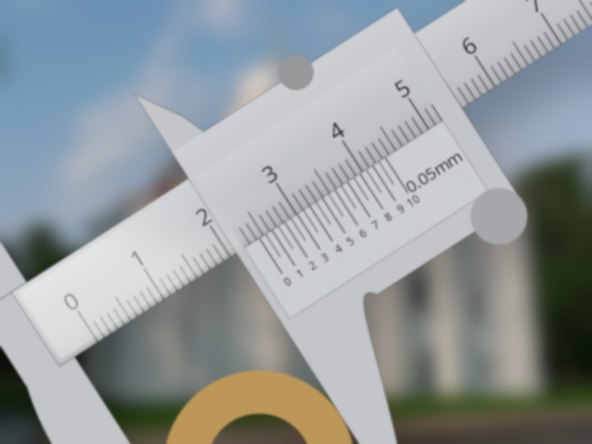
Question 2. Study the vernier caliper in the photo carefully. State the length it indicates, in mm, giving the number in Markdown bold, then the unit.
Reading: **24.4** mm
